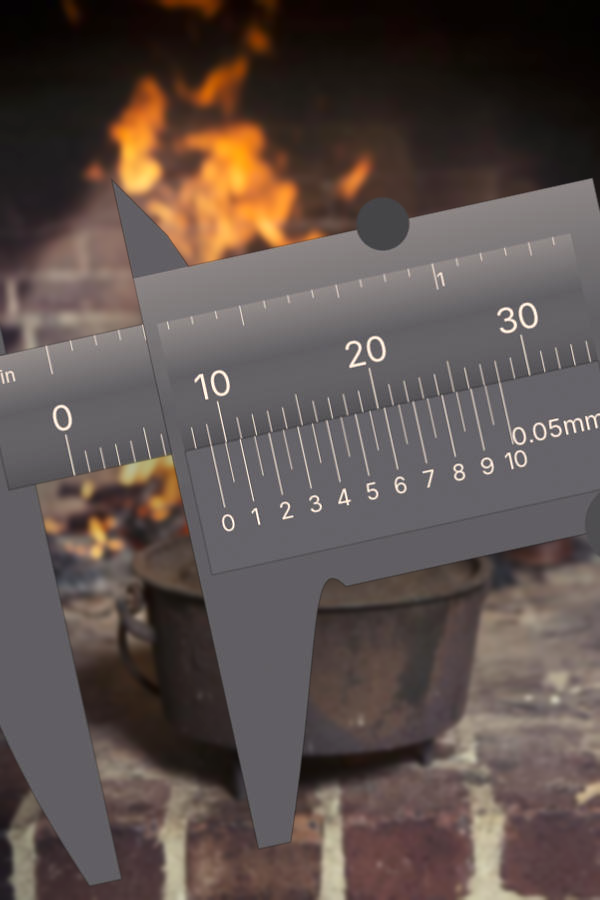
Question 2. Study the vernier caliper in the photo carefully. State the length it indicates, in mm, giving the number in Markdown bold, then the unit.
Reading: **9.0** mm
